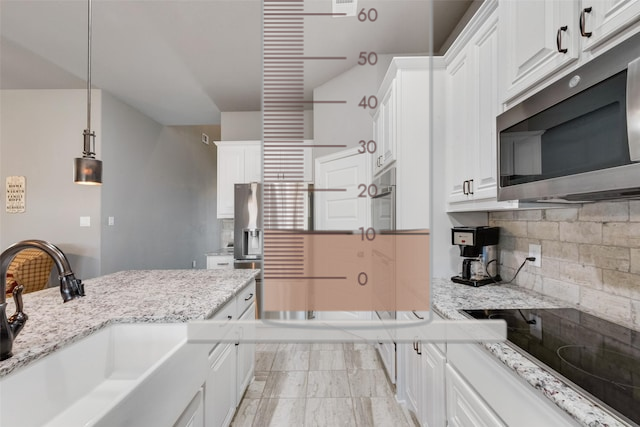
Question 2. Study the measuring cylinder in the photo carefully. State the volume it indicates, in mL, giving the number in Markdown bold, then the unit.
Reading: **10** mL
